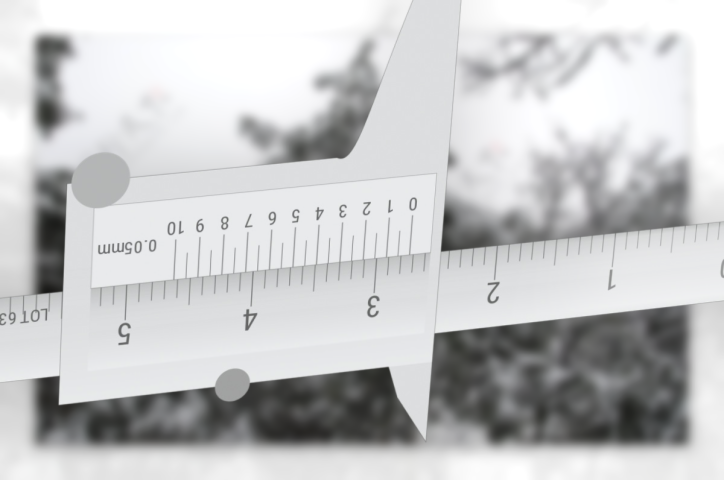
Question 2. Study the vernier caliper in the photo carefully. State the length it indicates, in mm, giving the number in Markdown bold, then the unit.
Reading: **27.3** mm
